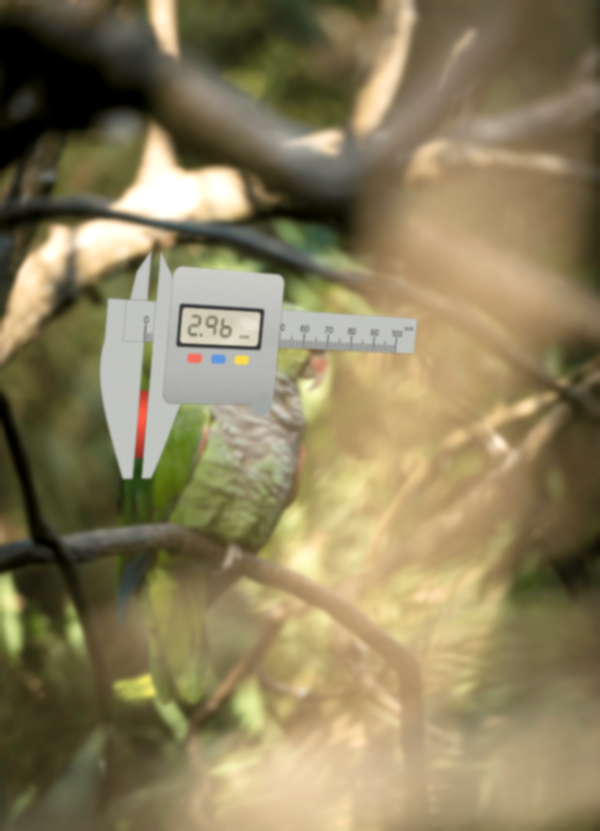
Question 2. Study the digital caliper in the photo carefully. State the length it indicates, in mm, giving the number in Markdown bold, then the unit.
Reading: **2.96** mm
